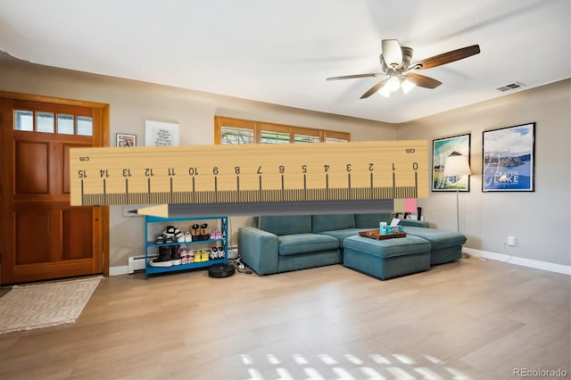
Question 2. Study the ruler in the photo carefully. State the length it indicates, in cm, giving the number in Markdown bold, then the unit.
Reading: **13** cm
